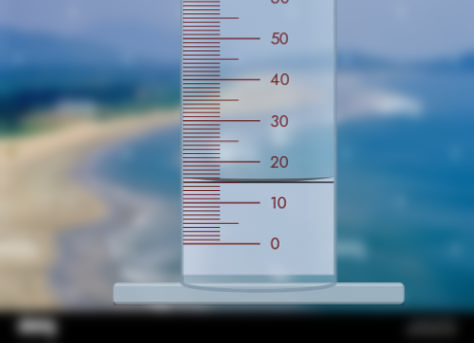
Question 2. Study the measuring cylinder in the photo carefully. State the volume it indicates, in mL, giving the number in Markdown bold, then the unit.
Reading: **15** mL
